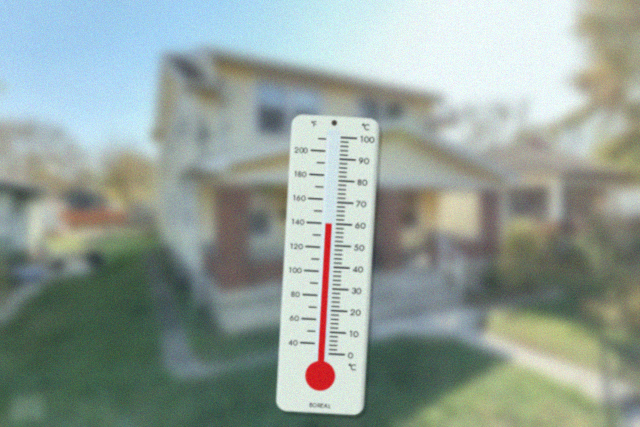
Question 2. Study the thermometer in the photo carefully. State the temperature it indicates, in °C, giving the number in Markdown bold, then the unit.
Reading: **60** °C
